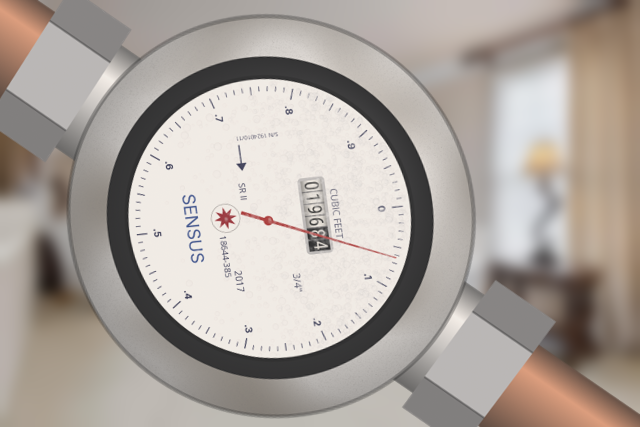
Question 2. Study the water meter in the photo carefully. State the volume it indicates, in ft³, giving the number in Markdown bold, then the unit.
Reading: **19684.06** ft³
